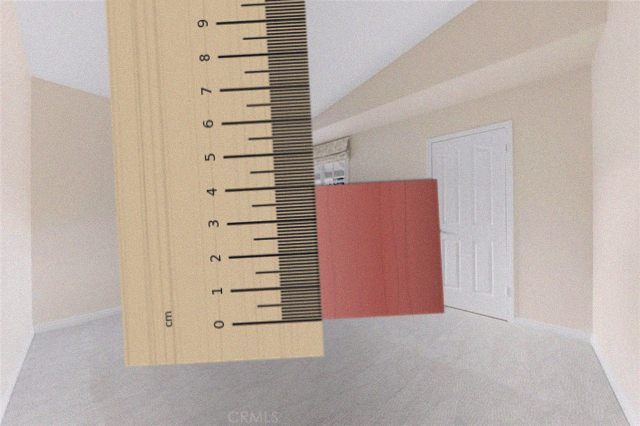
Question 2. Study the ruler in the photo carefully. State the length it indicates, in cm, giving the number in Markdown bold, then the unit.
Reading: **4** cm
